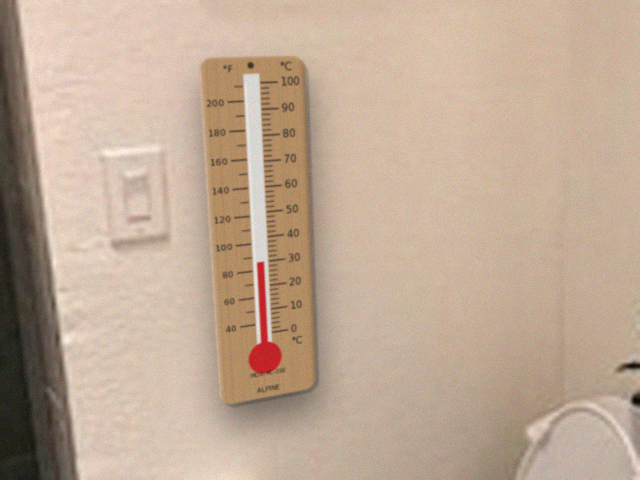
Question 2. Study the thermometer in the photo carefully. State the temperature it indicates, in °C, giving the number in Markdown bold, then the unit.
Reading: **30** °C
